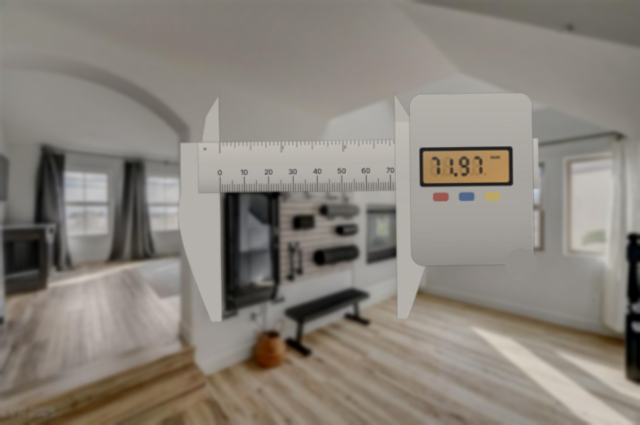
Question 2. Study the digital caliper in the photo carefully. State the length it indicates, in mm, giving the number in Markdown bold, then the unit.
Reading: **71.97** mm
